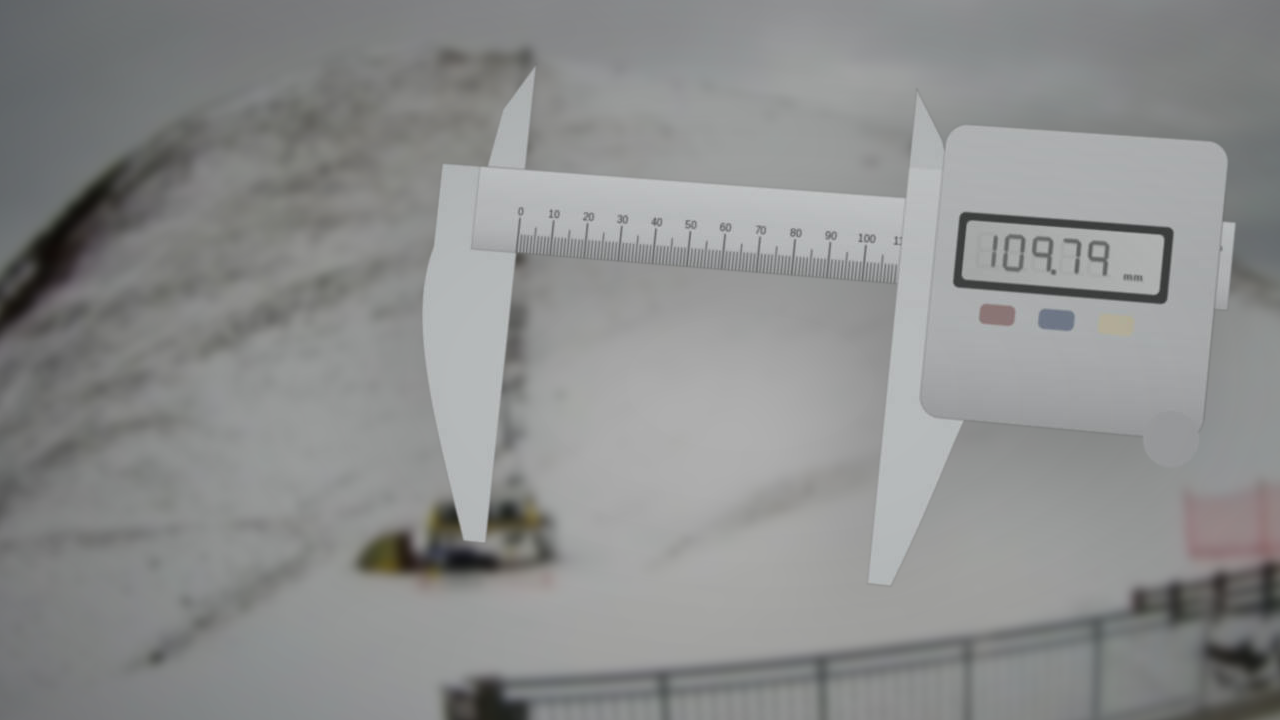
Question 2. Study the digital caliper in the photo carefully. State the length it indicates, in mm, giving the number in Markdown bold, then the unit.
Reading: **109.79** mm
